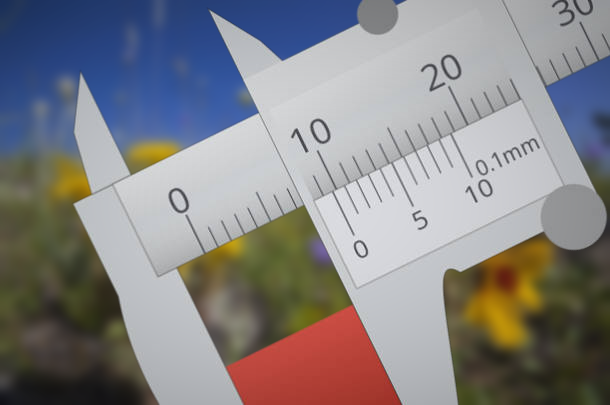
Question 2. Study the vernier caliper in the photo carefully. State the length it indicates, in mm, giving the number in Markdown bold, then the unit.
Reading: **9.7** mm
